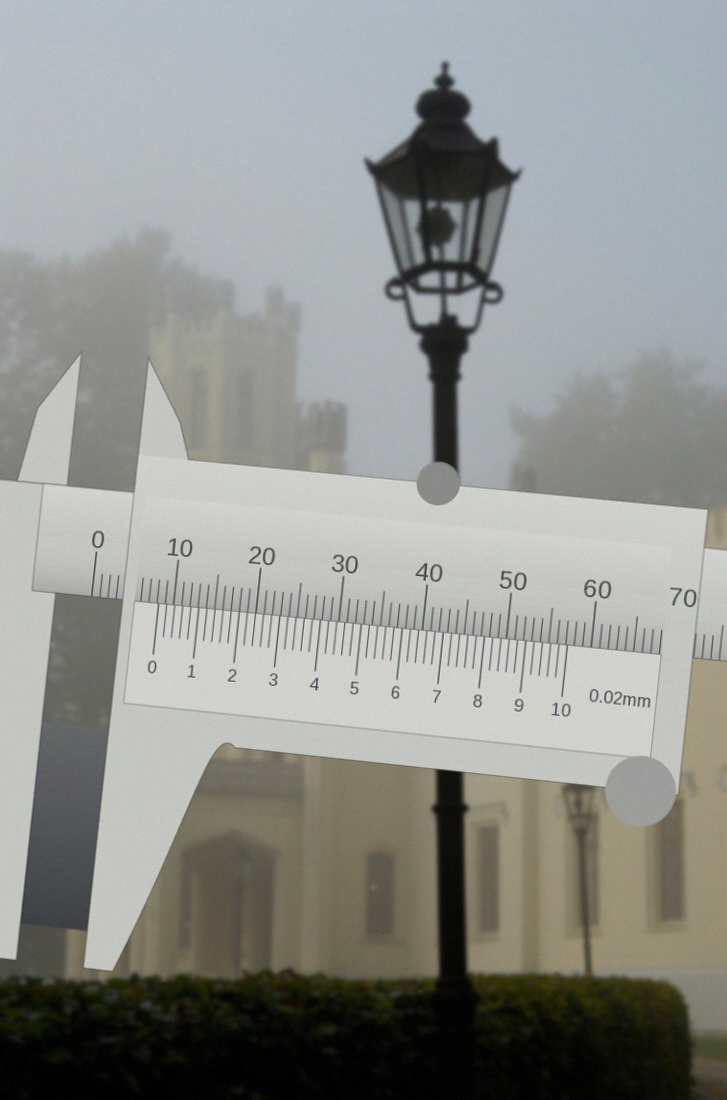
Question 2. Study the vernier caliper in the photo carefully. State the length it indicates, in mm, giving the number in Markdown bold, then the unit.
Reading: **8.2** mm
